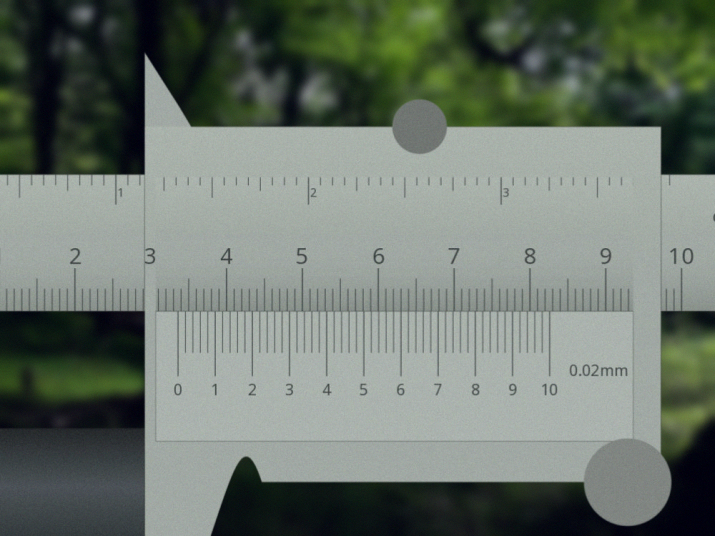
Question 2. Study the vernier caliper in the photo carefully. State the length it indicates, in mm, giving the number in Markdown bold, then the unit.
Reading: **33.6** mm
